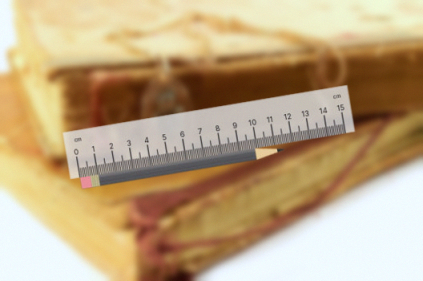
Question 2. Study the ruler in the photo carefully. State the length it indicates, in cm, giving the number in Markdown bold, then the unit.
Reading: **11.5** cm
